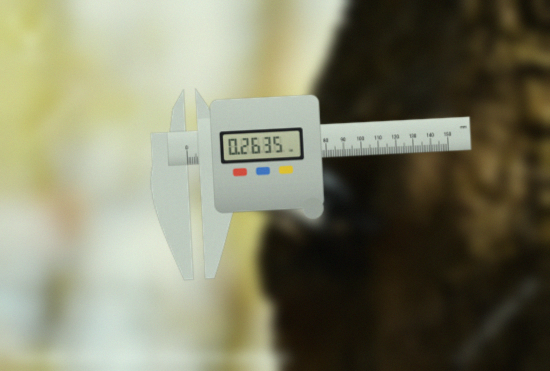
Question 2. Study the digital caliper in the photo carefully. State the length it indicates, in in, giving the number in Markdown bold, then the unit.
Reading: **0.2635** in
